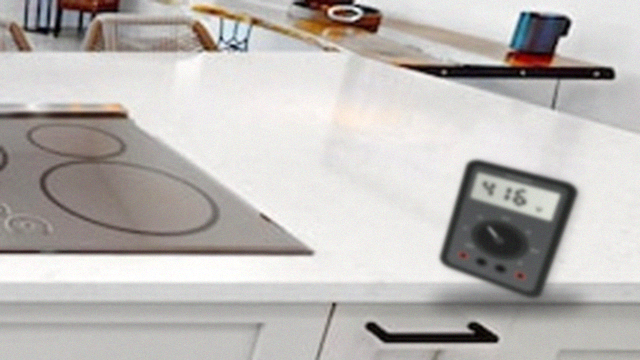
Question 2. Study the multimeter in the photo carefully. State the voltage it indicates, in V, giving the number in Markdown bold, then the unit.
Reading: **416** V
